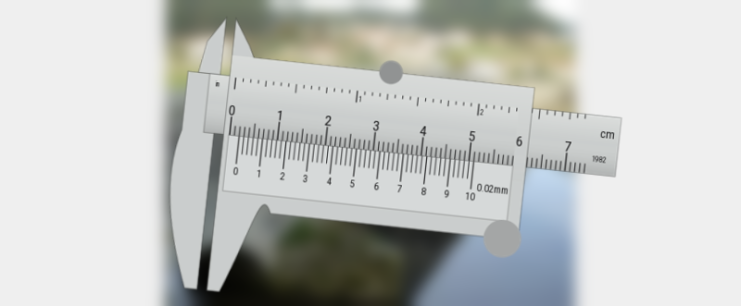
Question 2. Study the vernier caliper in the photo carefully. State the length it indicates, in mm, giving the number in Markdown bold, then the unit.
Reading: **2.0** mm
